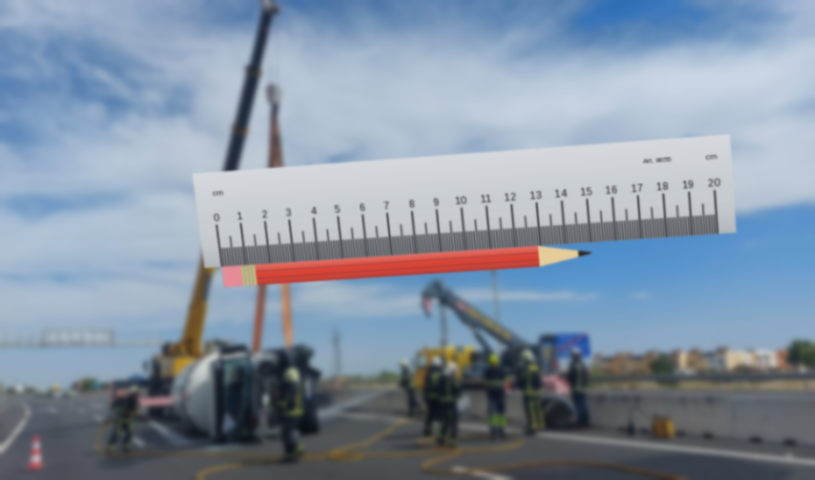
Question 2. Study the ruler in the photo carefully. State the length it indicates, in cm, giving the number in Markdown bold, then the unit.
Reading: **15** cm
